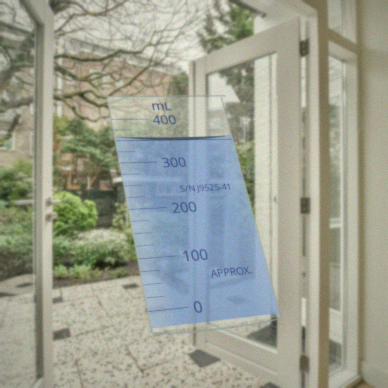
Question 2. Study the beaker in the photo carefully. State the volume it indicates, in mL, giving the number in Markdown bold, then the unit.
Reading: **350** mL
